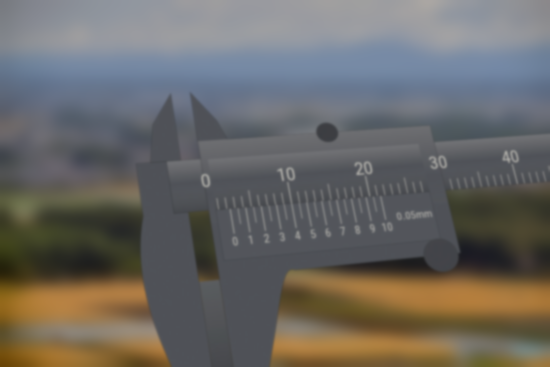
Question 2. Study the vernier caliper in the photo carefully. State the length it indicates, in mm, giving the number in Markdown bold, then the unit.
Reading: **2.4** mm
